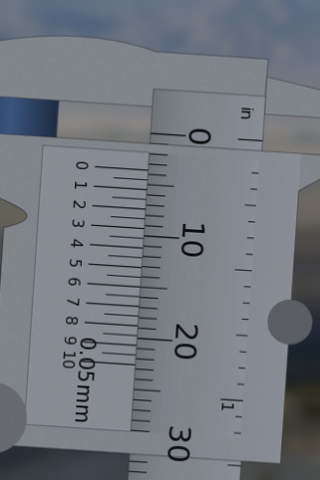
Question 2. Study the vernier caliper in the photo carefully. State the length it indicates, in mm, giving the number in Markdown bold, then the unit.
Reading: **3.6** mm
